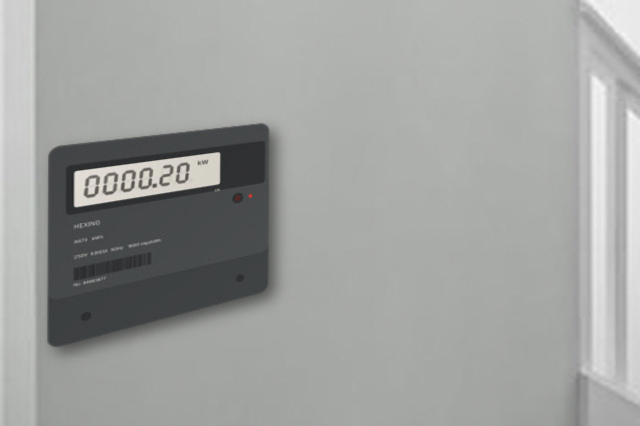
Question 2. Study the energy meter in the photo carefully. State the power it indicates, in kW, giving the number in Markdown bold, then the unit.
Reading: **0.20** kW
